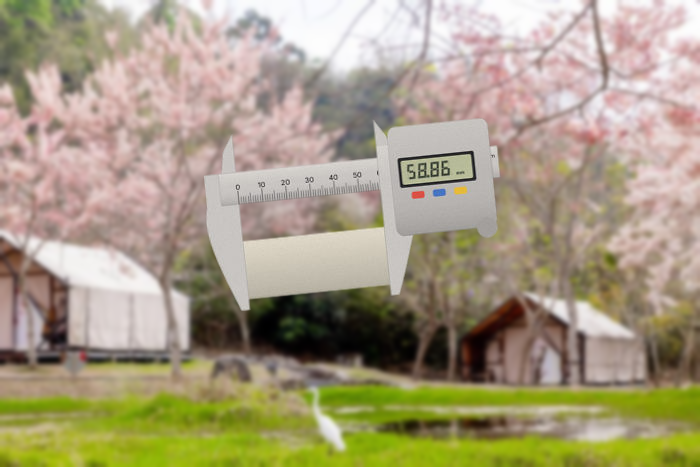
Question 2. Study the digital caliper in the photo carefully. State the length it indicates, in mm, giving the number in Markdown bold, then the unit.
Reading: **58.86** mm
